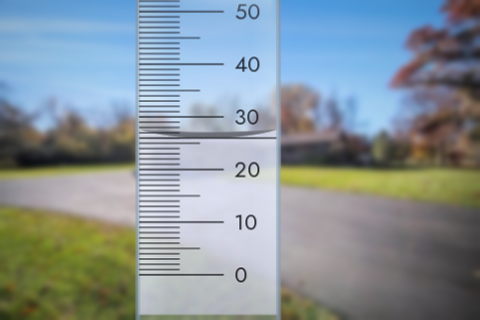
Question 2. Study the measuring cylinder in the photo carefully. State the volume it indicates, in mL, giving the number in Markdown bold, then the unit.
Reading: **26** mL
